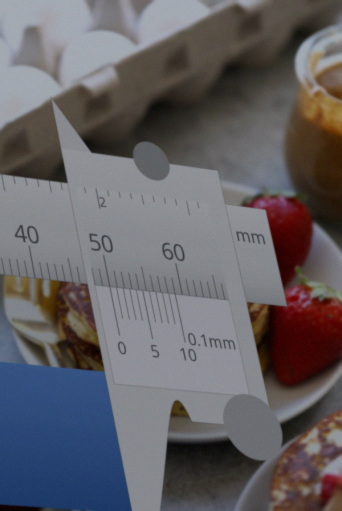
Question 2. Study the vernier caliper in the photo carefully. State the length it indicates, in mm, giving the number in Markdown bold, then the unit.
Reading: **50.0** mm
